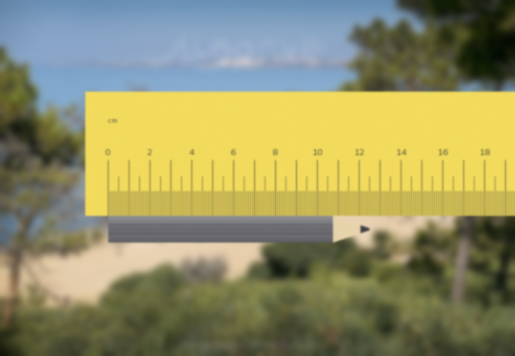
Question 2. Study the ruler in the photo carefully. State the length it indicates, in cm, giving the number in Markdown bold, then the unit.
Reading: **12.5** cm
